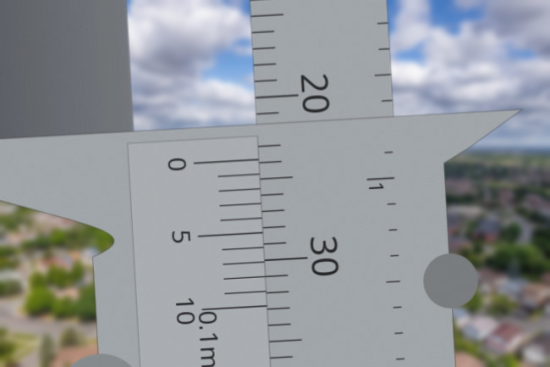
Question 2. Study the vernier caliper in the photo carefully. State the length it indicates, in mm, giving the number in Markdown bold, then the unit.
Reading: **23.8** mm
